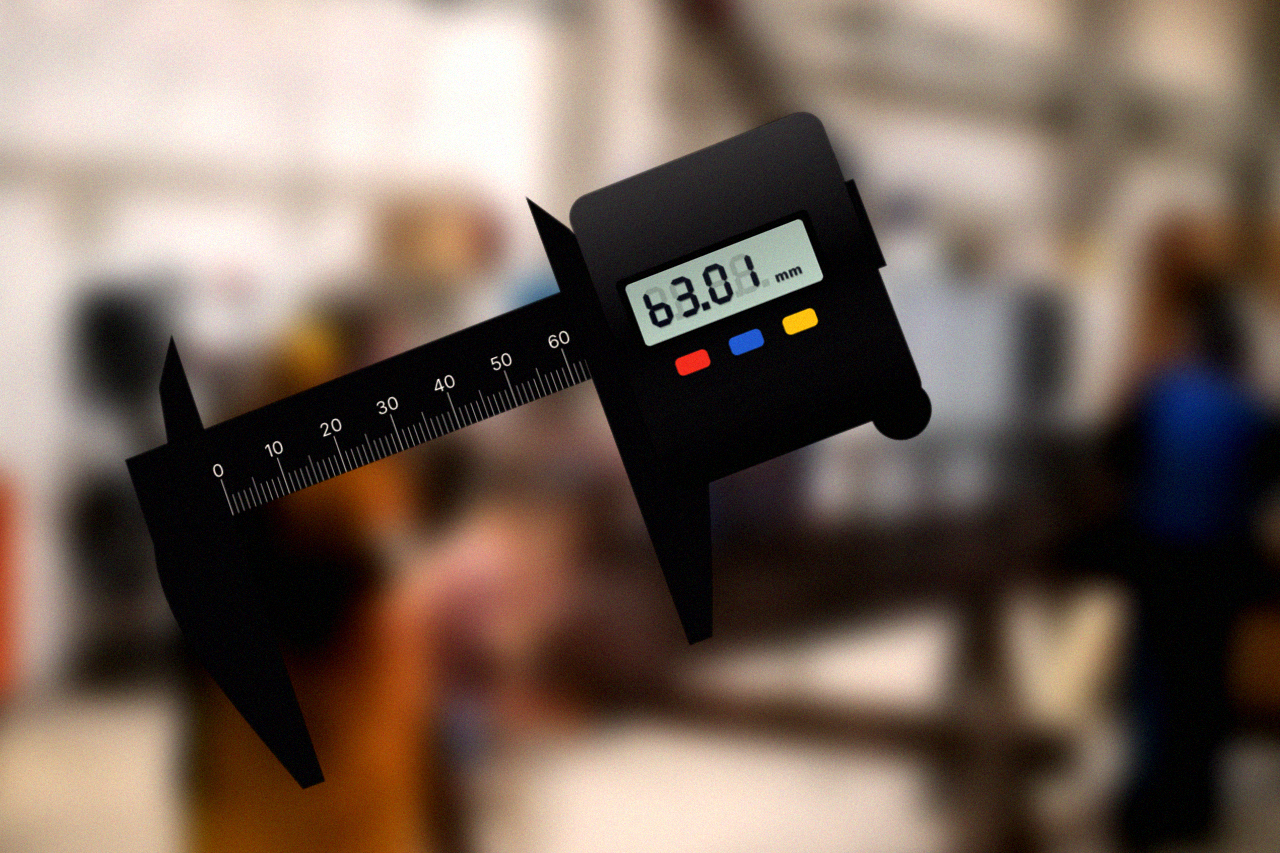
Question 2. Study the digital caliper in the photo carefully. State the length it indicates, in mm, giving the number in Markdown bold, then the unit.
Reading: **63.01** mm
